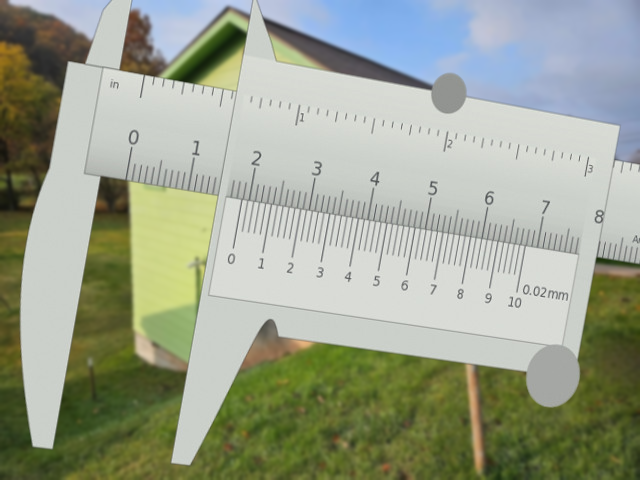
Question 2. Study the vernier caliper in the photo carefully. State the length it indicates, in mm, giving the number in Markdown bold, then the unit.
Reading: **18.8** mm
